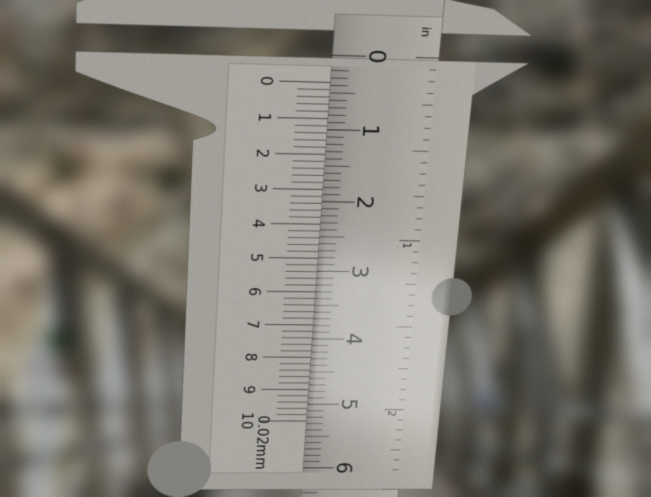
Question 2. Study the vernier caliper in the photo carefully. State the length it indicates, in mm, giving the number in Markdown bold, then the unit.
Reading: **3.6** mm
